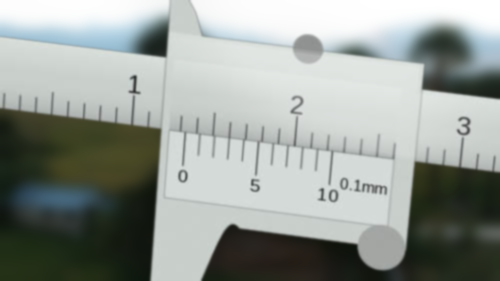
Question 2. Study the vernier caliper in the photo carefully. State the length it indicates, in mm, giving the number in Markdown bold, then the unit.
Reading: **13.3** mm
